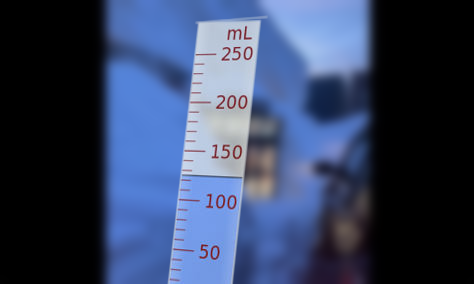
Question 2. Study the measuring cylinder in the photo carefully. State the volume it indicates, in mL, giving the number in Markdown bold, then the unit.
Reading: **125** mL
